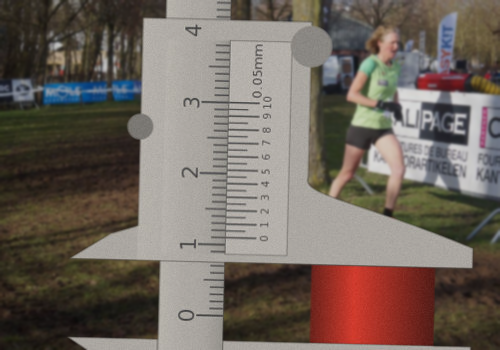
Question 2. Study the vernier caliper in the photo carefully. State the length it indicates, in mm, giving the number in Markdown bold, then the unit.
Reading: **11.0** mm
